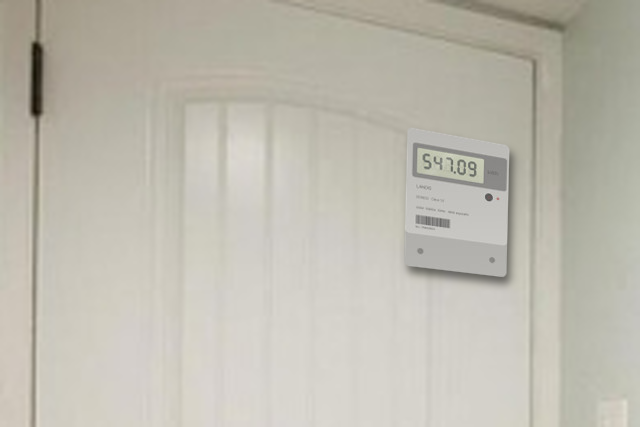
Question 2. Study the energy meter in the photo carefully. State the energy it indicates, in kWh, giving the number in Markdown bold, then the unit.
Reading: **547.09** kWh
